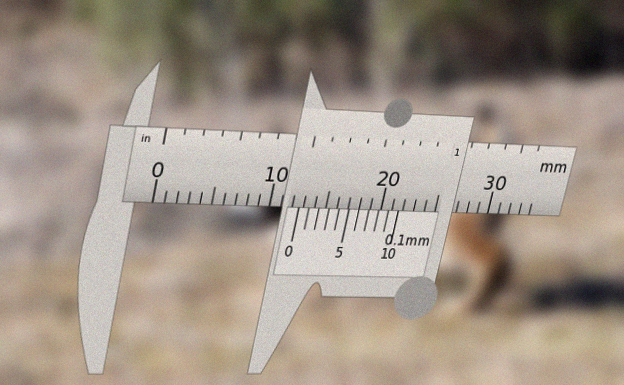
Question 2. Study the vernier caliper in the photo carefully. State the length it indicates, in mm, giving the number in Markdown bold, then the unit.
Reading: **12.6** mm
